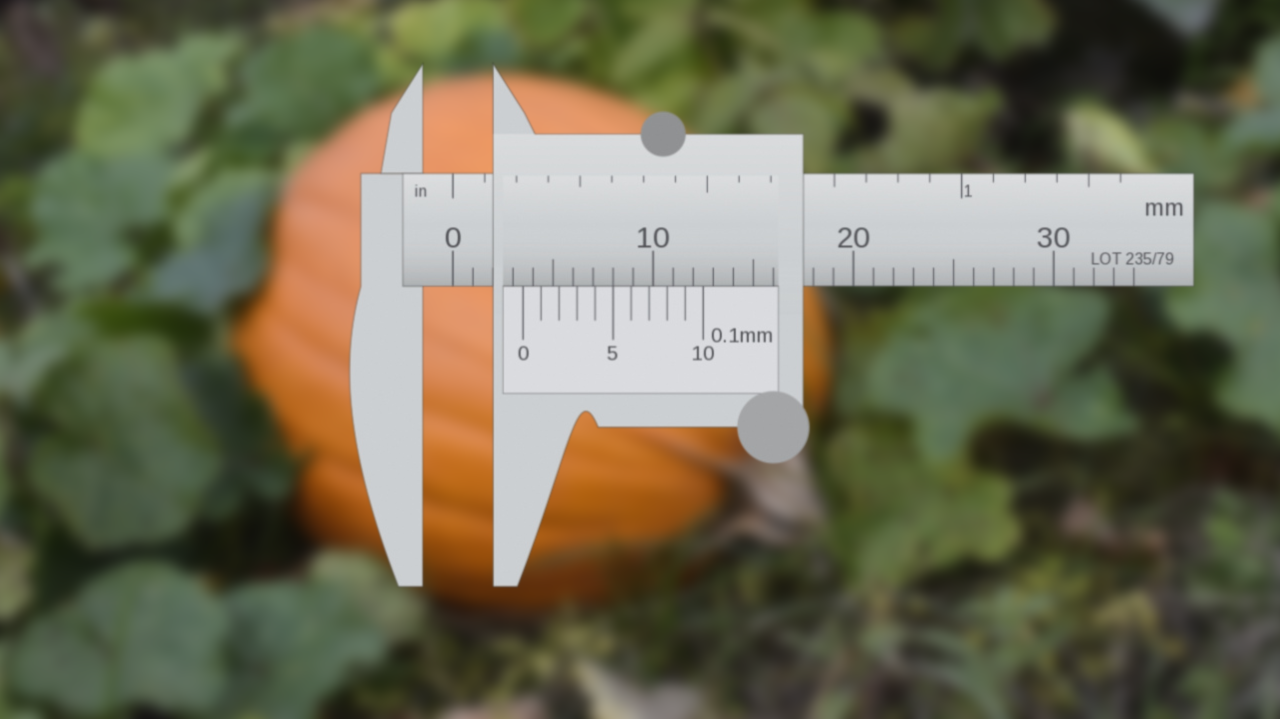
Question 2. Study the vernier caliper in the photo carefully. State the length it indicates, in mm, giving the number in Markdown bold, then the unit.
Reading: **3.5** mm
